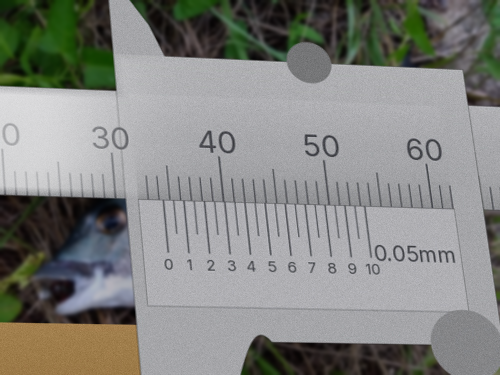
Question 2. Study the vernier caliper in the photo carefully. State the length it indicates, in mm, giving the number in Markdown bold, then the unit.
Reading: **34.4** mm
